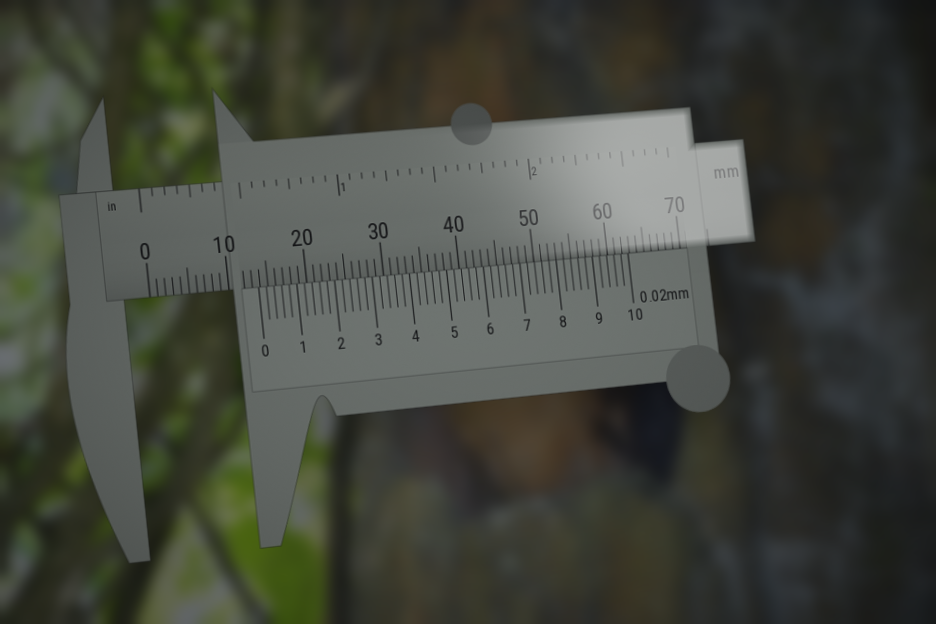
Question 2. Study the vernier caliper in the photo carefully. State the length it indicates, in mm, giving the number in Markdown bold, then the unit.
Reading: **13.8** mm
